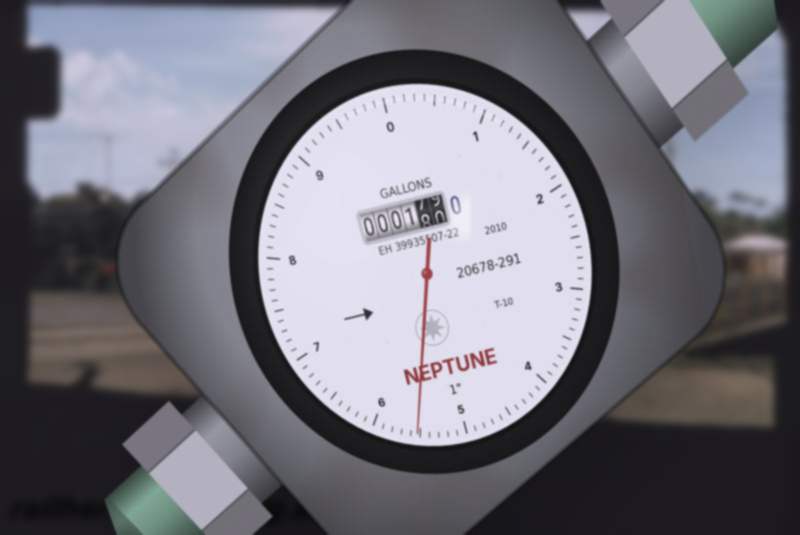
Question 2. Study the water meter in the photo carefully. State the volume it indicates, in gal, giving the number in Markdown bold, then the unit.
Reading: **1795.5** gal
